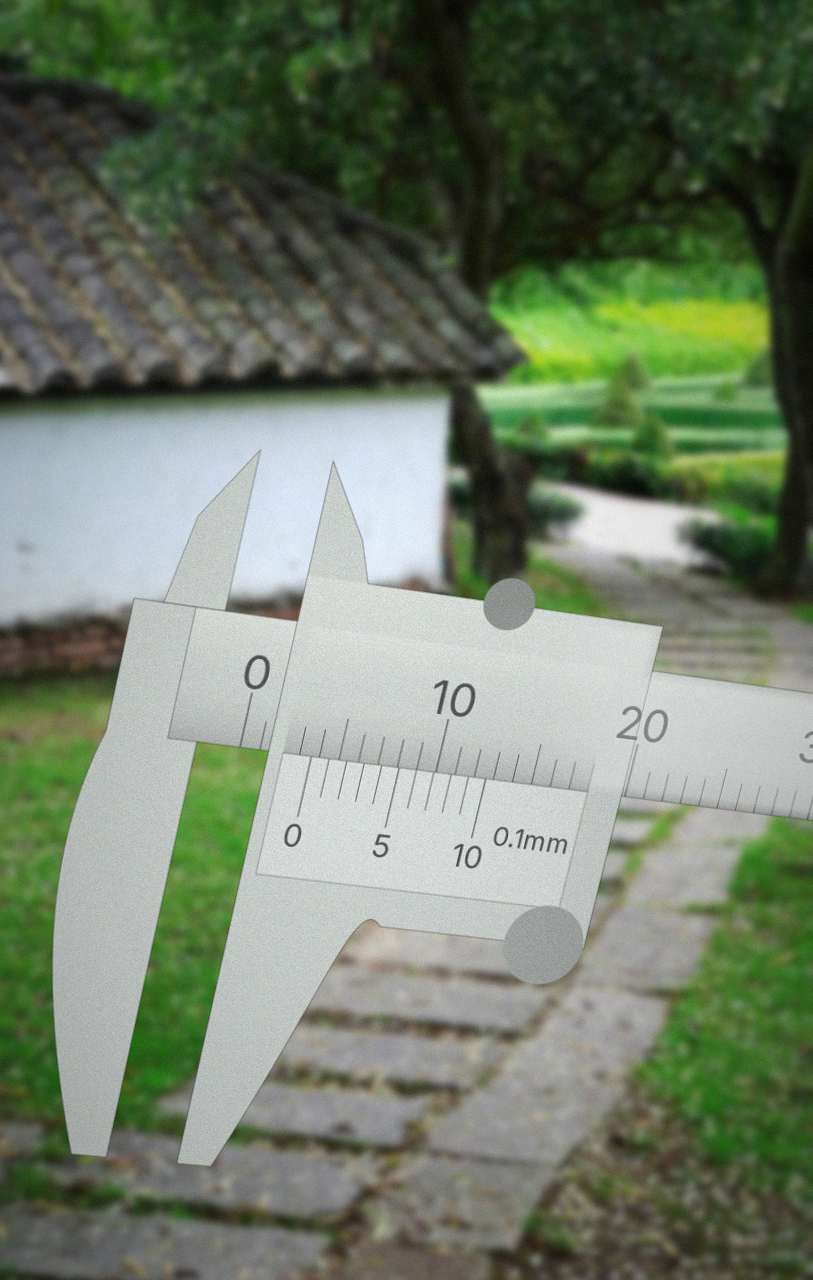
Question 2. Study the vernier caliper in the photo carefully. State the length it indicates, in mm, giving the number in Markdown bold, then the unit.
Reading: **3.6** mm
